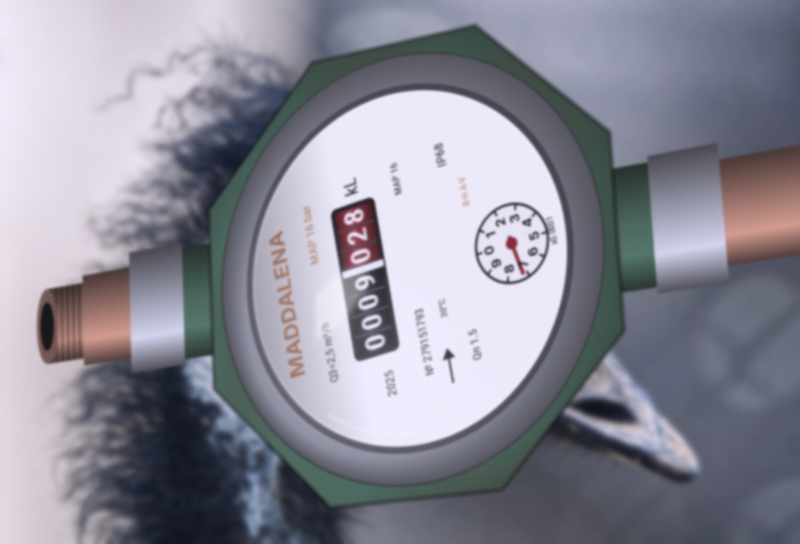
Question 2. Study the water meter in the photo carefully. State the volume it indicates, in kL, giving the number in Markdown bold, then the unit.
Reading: **9.0287** kL
